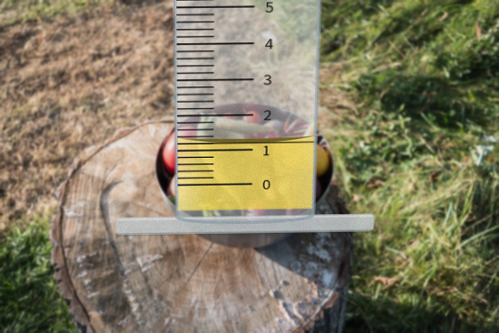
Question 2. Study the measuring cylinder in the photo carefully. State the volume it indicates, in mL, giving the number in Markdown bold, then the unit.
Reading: **1.2** mL
